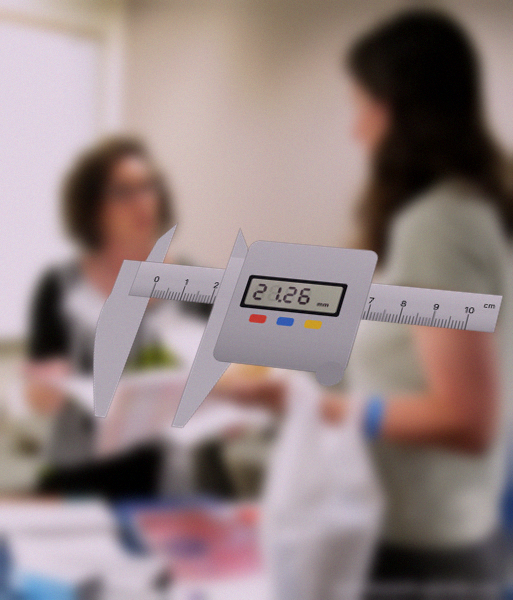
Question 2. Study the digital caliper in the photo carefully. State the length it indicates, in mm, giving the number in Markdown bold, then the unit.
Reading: **21.26** mm
